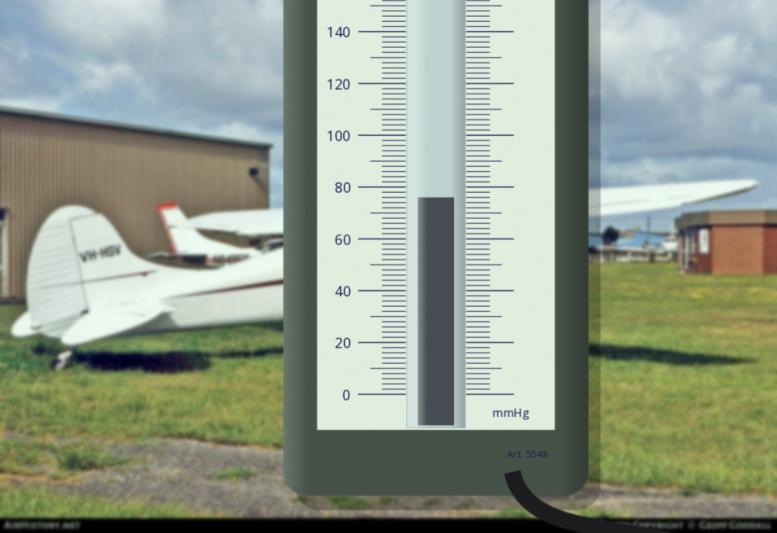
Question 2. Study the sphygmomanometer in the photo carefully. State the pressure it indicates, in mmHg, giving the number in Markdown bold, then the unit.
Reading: **76** mmHg
